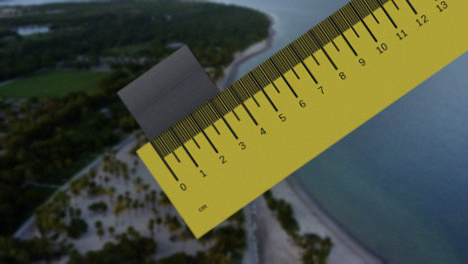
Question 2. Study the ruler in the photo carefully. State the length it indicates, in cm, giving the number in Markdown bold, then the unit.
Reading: **3.5** cm
